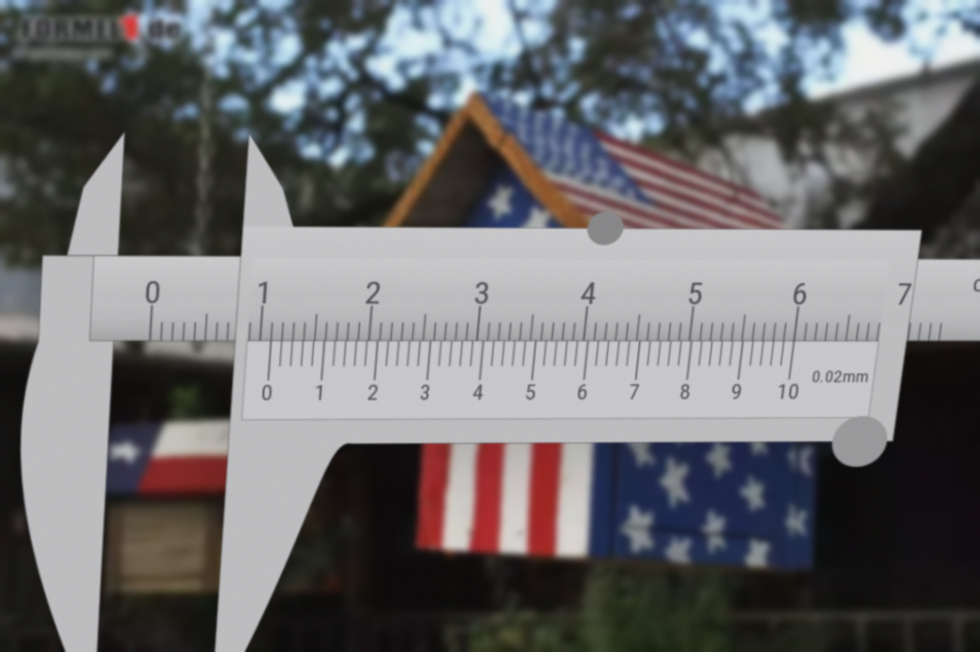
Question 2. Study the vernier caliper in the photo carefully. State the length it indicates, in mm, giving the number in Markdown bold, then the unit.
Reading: **11.0** mm
